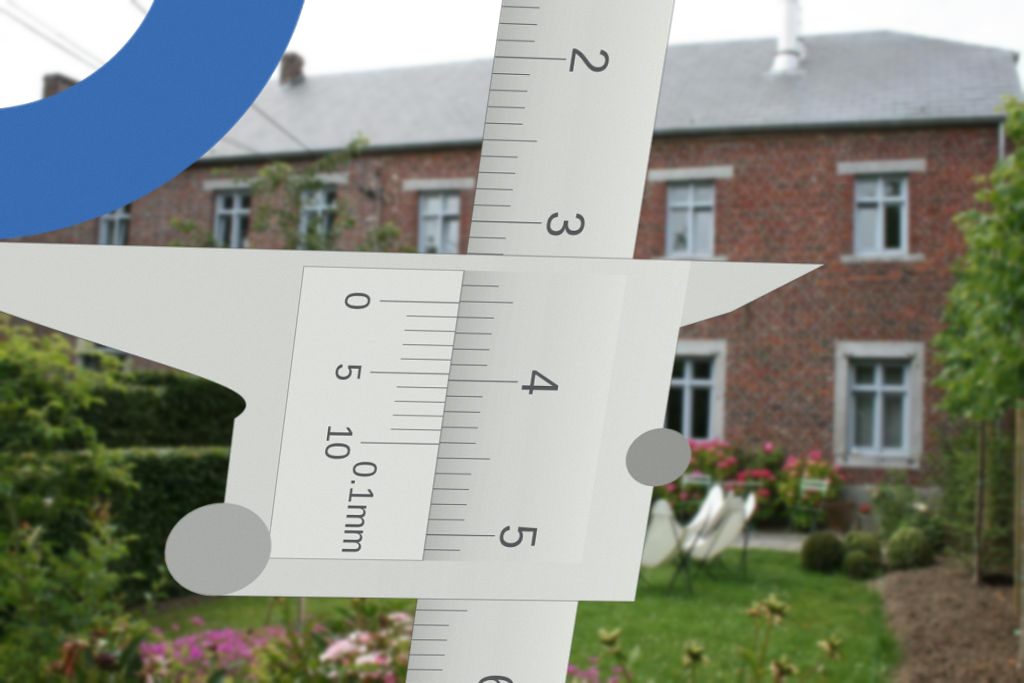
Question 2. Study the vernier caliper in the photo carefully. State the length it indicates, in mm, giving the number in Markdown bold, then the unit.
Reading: **35.1** mm
